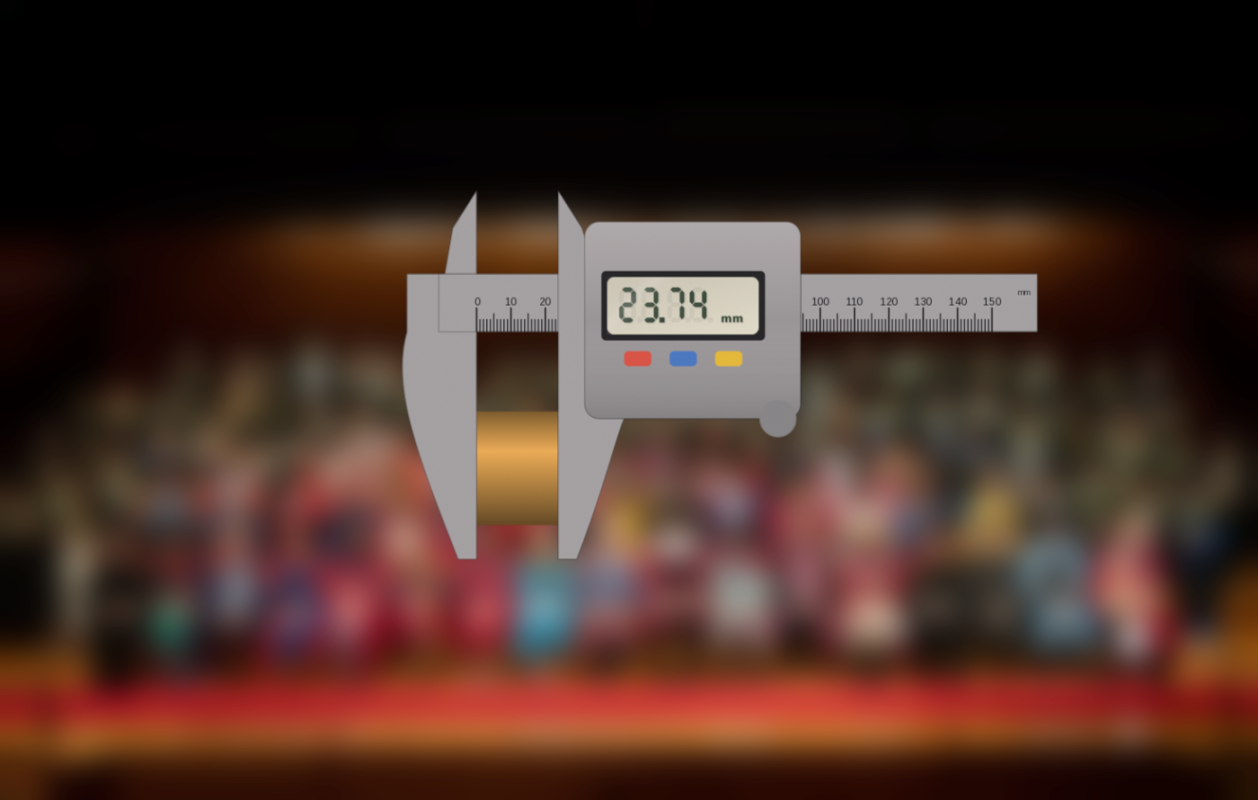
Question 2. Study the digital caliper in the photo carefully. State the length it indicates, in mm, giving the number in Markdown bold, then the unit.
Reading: **23.74** mm
